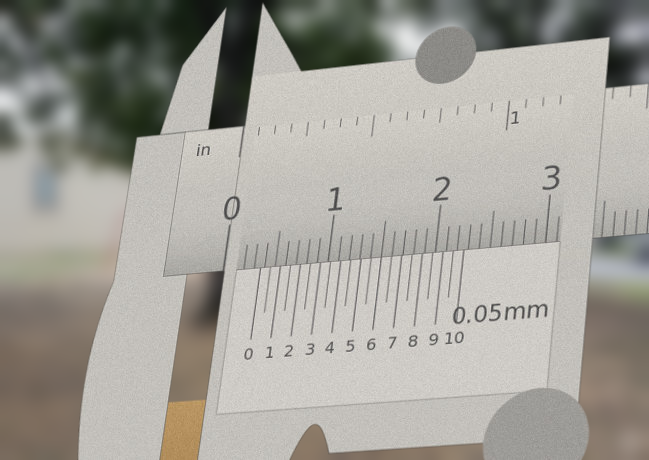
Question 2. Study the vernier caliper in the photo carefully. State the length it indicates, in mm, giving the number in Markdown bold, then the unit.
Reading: **3.6** mm
